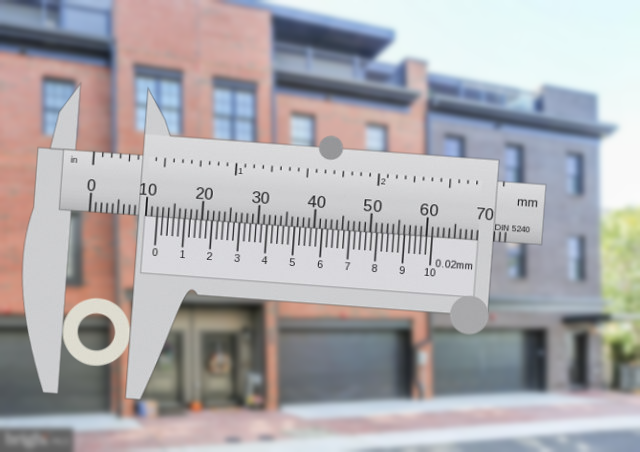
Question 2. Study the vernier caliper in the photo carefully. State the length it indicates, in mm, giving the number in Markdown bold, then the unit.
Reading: **12.0** mm
